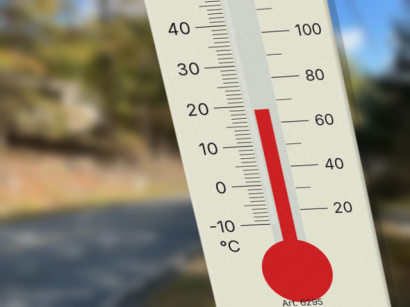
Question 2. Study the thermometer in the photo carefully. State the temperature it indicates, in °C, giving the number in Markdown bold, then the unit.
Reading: **19** °C
